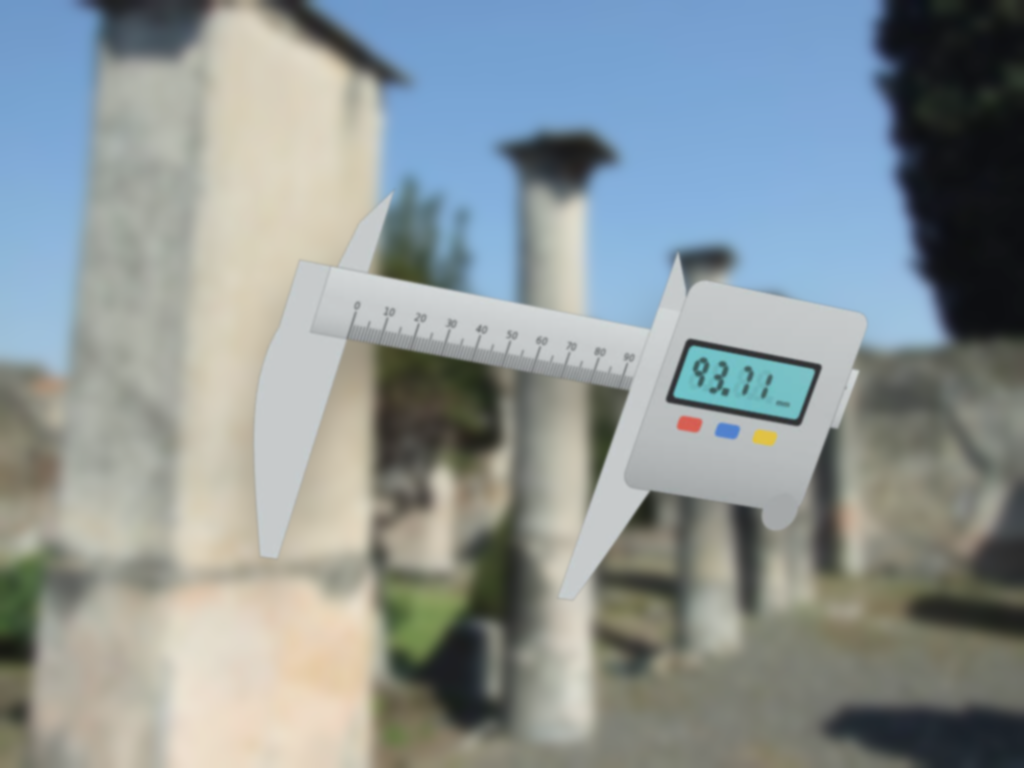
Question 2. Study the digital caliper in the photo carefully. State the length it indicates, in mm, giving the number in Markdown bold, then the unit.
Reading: **93.71** mm
